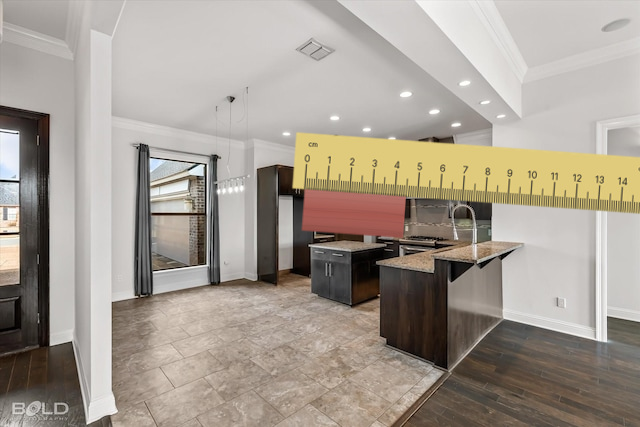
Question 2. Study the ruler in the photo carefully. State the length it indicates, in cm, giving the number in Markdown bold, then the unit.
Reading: **4.5** cm
